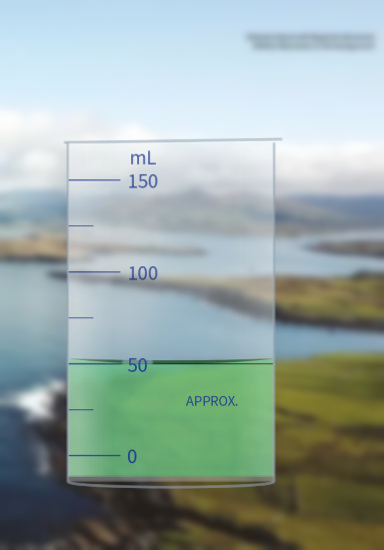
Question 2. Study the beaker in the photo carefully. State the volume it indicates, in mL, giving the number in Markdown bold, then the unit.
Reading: **50** mL
